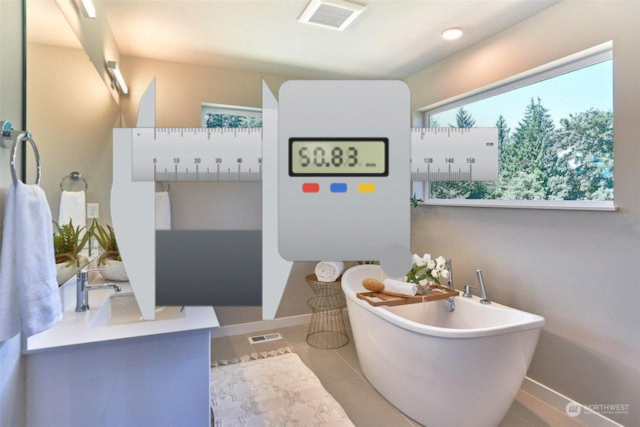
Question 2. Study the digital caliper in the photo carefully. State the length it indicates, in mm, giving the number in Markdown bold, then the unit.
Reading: **50.83** mm
